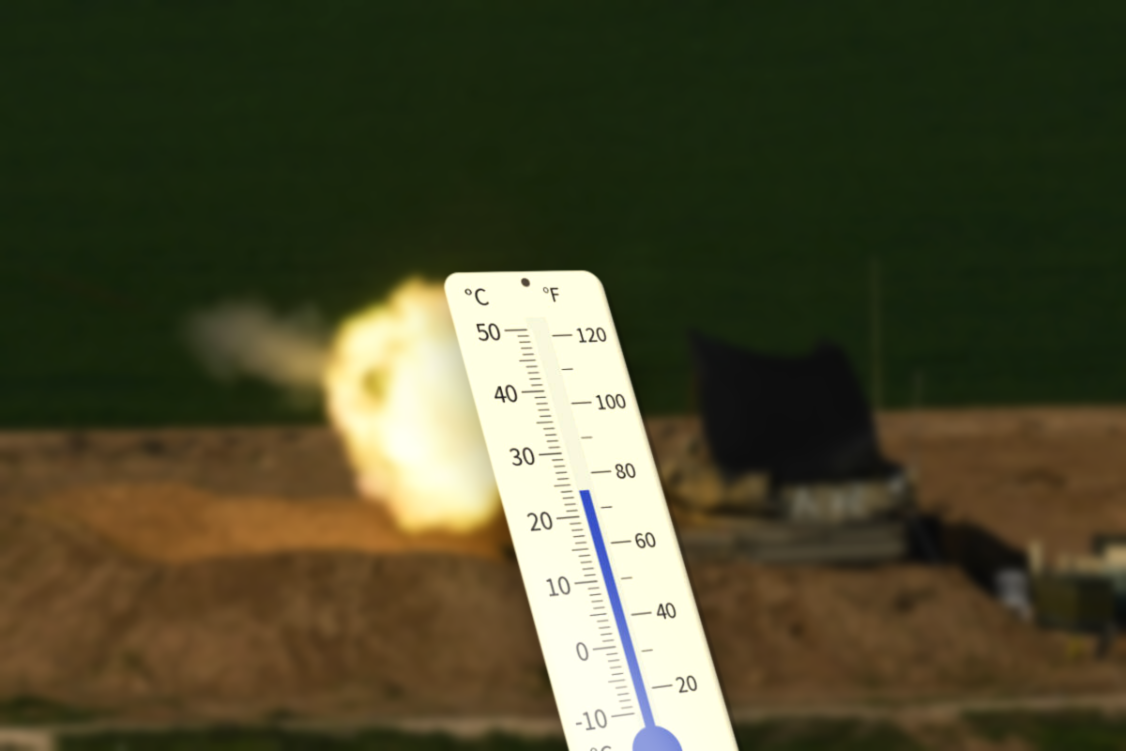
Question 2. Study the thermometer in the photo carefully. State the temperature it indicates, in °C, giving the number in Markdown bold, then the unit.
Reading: **24** °C
